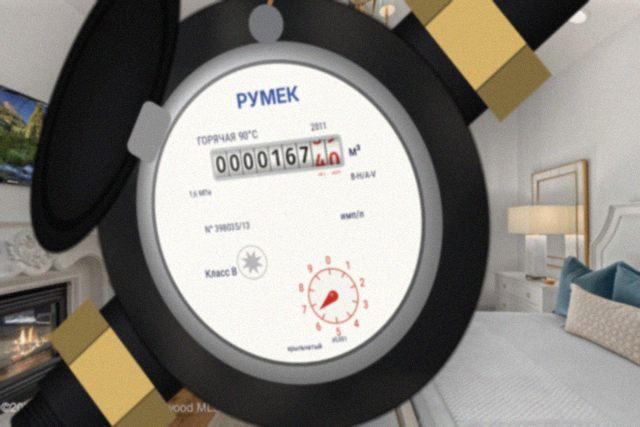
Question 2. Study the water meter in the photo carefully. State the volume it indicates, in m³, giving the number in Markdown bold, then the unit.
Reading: **167.396** m³
